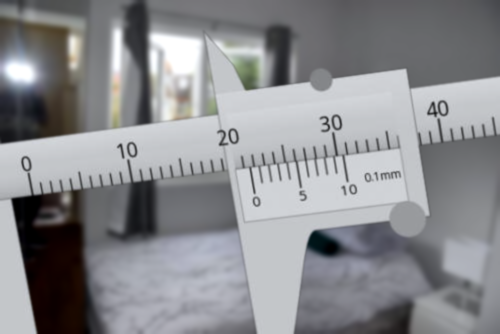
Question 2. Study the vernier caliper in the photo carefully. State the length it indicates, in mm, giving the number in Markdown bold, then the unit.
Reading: **21.6** mm
